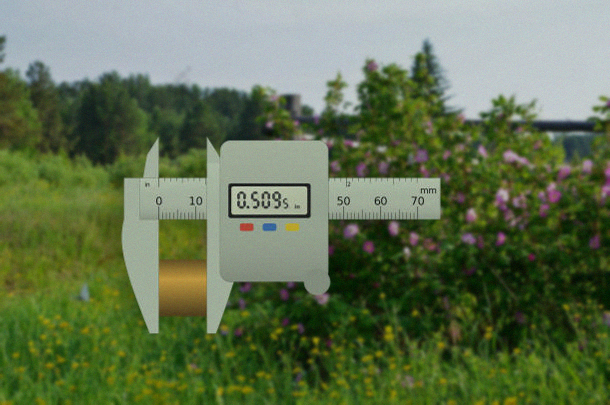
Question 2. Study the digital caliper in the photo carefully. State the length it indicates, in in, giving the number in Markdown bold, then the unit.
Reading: **0.5095** in
